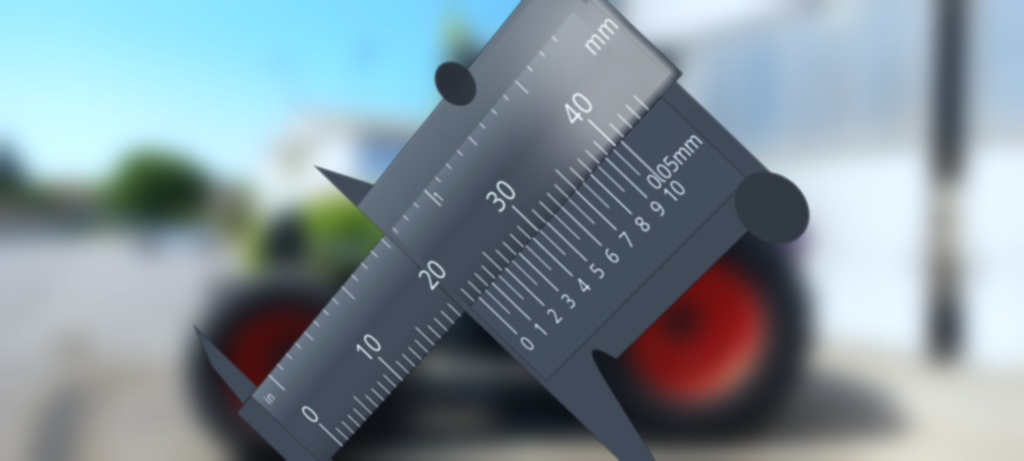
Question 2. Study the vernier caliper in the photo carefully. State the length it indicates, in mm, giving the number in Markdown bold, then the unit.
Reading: **21.6** mm
